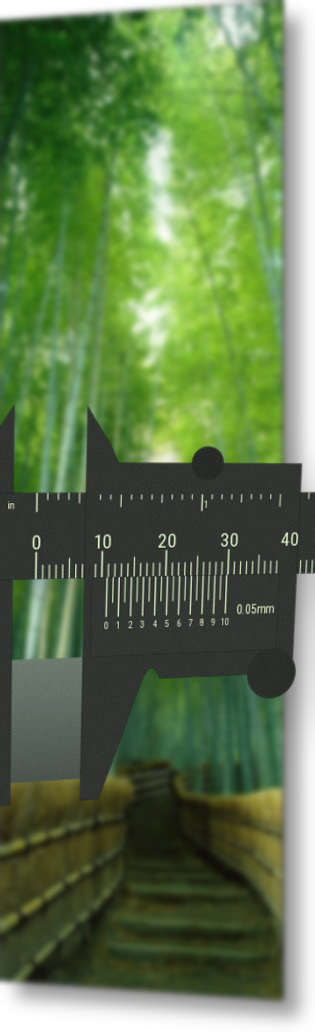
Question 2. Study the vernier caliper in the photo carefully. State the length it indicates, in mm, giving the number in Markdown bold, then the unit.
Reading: **10.8** mm
